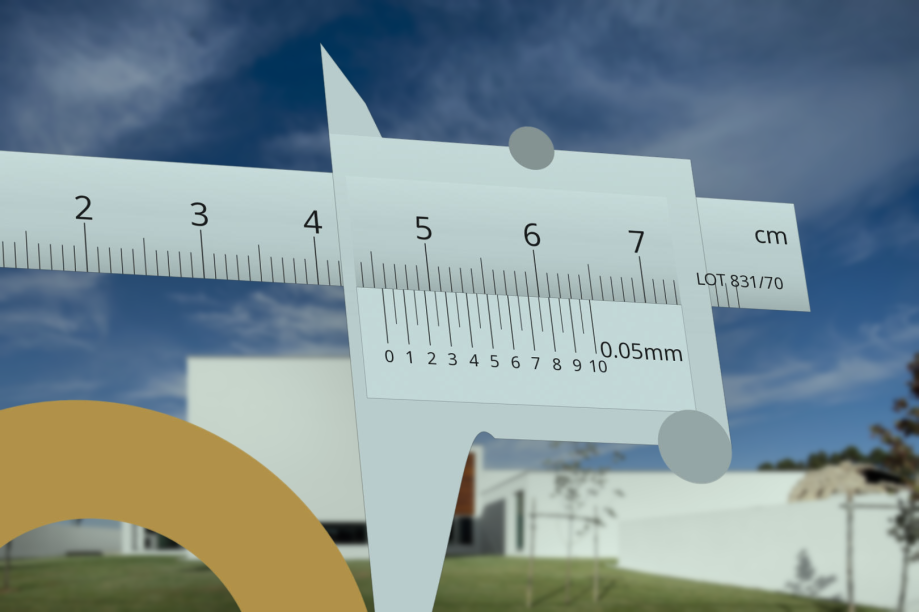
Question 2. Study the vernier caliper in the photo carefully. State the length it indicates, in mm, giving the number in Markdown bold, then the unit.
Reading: **45.7** mm
